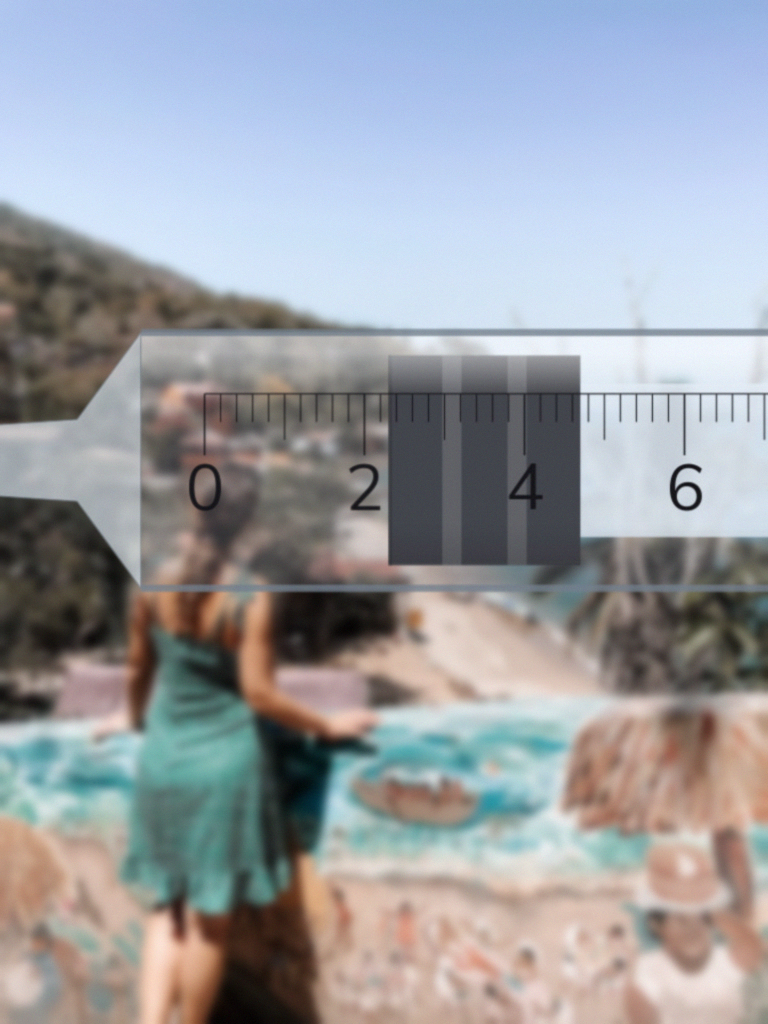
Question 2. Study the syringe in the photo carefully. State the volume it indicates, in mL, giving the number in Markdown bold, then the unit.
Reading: **2.3** mL
